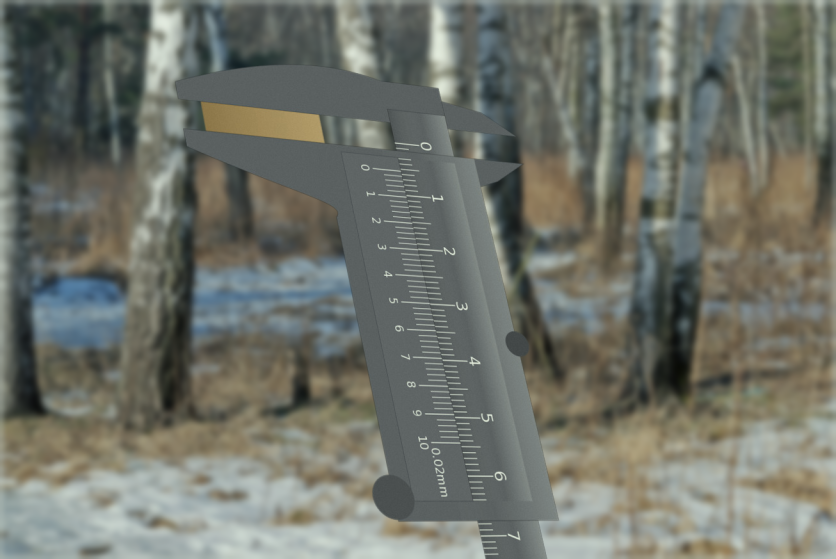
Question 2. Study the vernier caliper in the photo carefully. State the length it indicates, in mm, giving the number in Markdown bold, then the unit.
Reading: **5.4** mm
